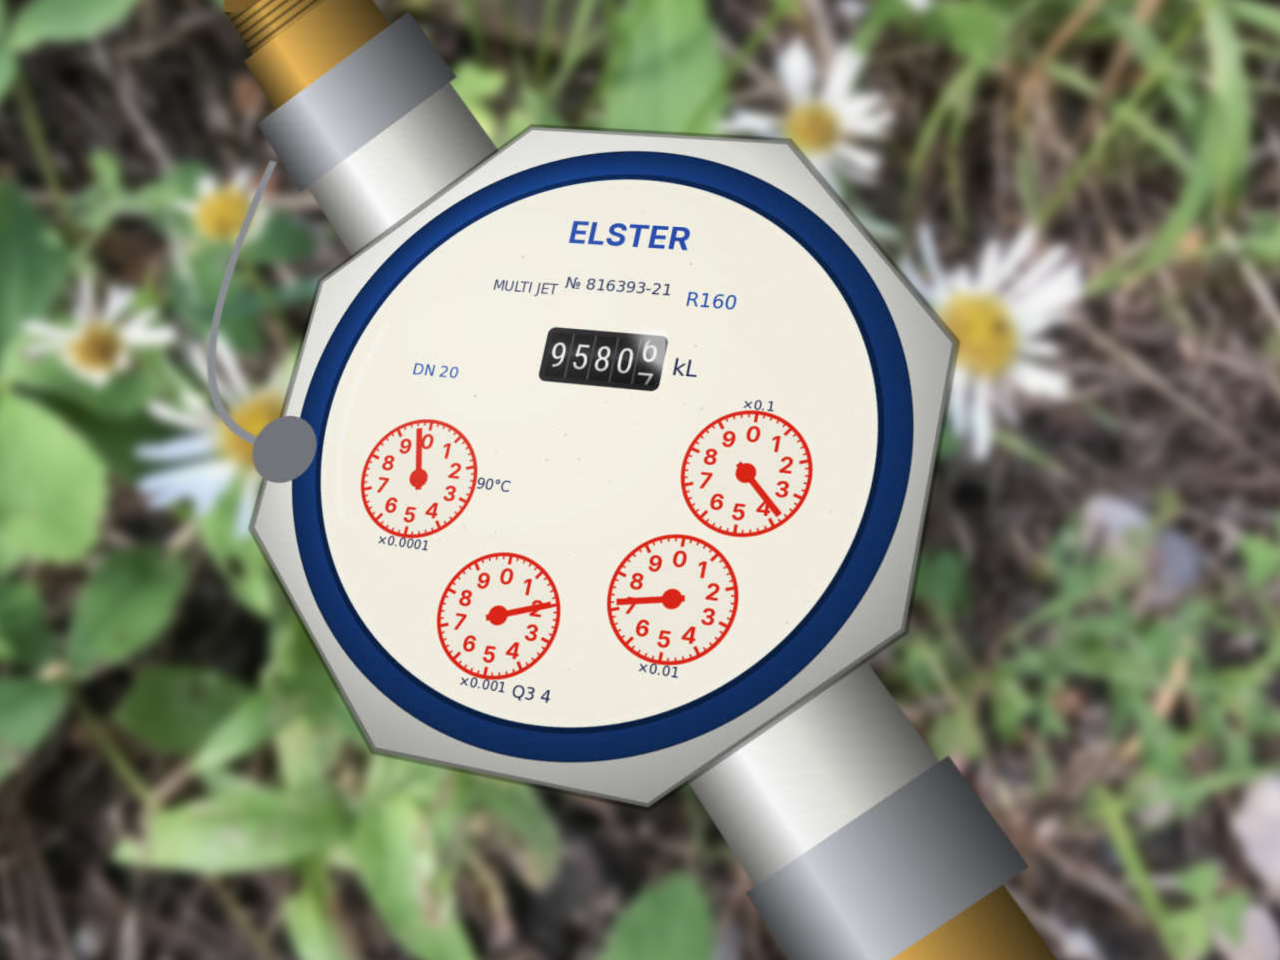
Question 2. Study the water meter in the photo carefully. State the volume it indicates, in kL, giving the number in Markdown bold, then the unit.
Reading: **95806.3719** kL
